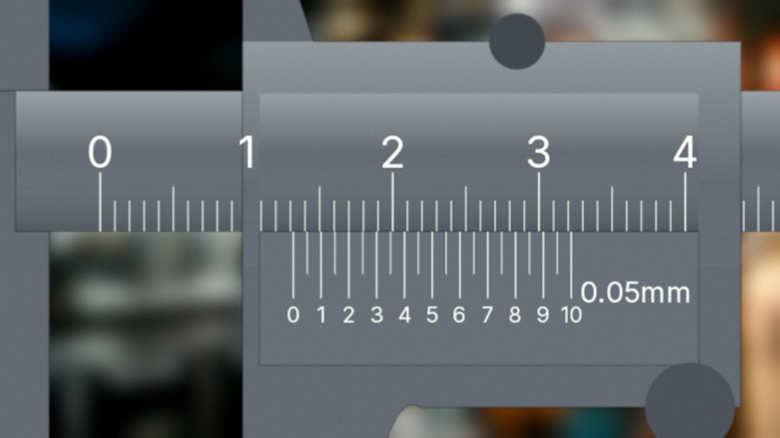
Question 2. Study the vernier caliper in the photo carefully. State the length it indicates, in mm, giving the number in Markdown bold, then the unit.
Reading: **13.2** mm
